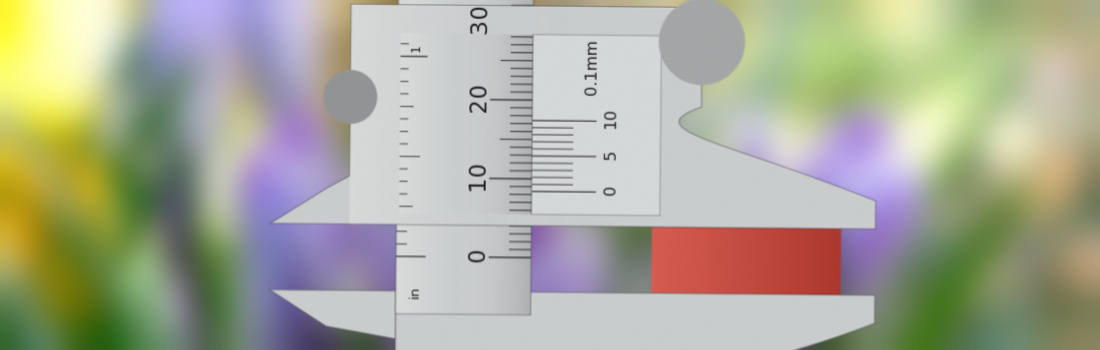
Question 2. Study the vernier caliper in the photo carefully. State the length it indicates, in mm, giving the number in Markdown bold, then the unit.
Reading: **8.4** mm
